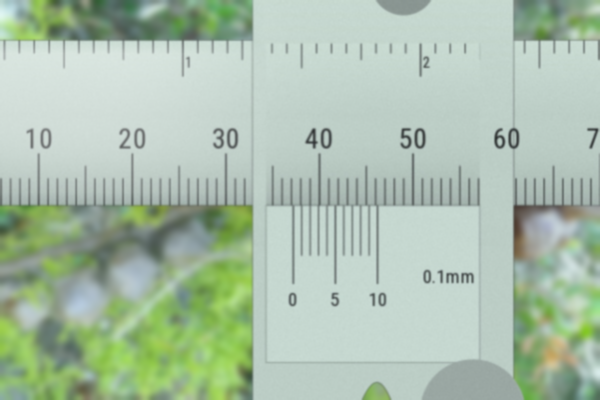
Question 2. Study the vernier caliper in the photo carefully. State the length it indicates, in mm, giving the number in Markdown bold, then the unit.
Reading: **37.2** mm
